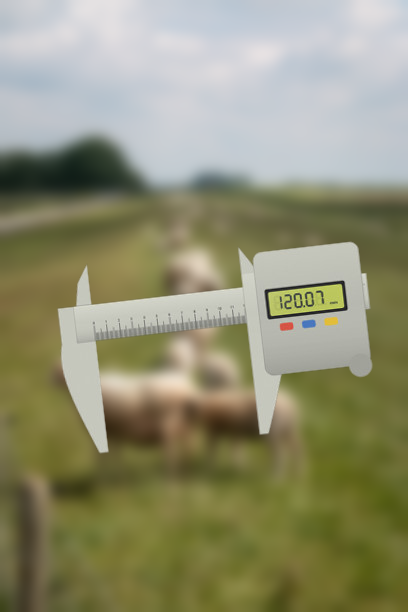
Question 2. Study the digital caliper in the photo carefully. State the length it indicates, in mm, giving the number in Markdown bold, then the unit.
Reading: **120.07** mm
